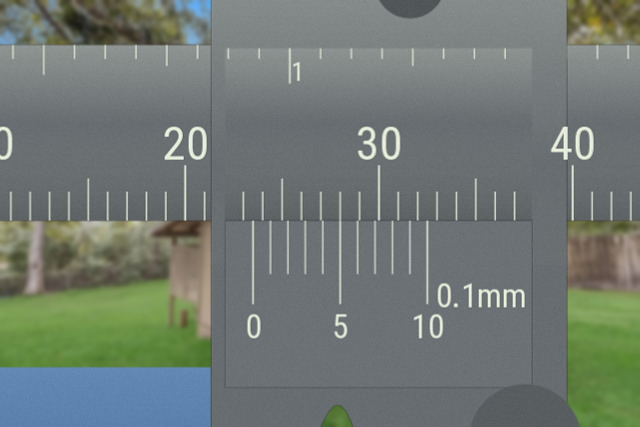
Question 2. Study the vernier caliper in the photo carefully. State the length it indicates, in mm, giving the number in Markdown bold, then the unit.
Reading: **23.5** mm
